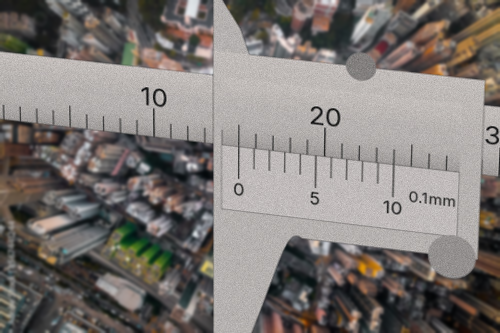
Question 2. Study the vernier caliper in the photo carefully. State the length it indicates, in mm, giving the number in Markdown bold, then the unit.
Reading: **15.0** mm
